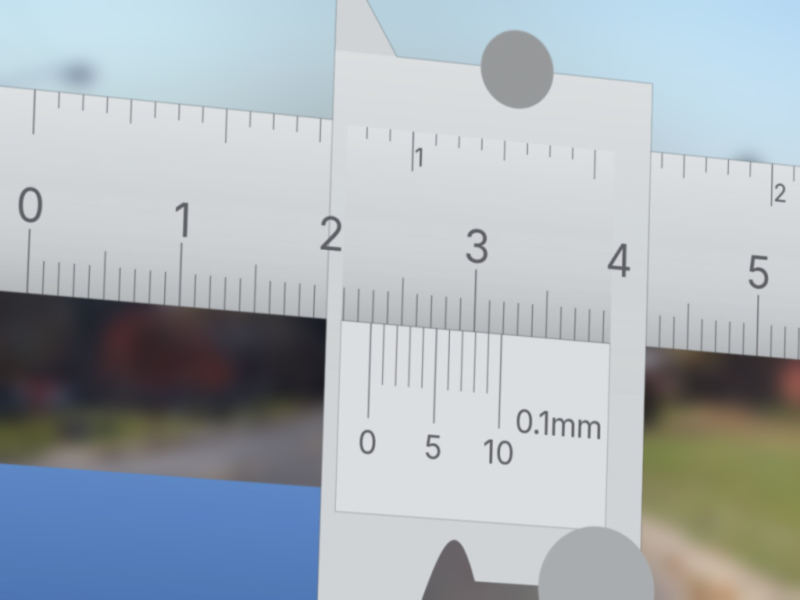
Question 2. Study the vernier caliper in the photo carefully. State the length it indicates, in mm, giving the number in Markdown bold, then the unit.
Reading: **22.9** mm
